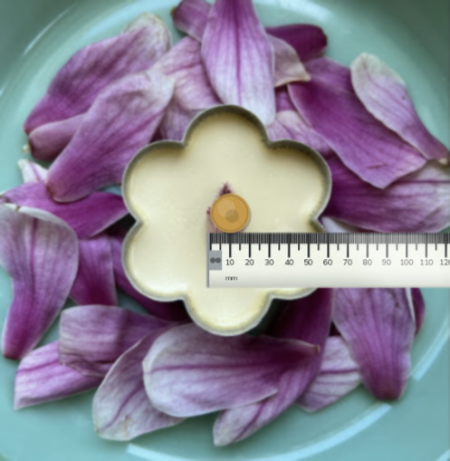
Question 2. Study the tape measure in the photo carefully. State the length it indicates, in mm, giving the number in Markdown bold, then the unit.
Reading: **20** mm
